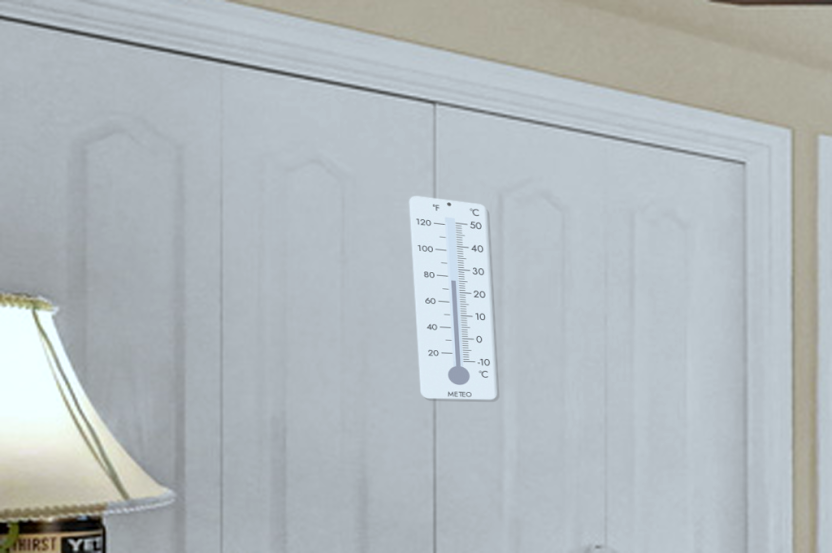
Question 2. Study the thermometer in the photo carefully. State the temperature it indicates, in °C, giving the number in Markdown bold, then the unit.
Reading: **25** °C
